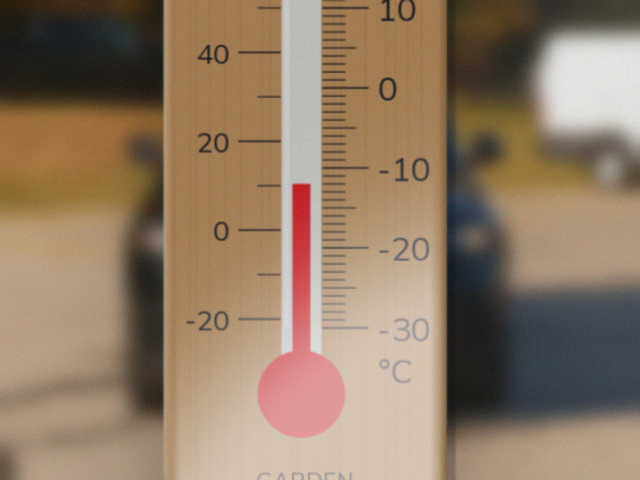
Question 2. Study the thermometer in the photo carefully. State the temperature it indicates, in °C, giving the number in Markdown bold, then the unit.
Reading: **-12** °C
